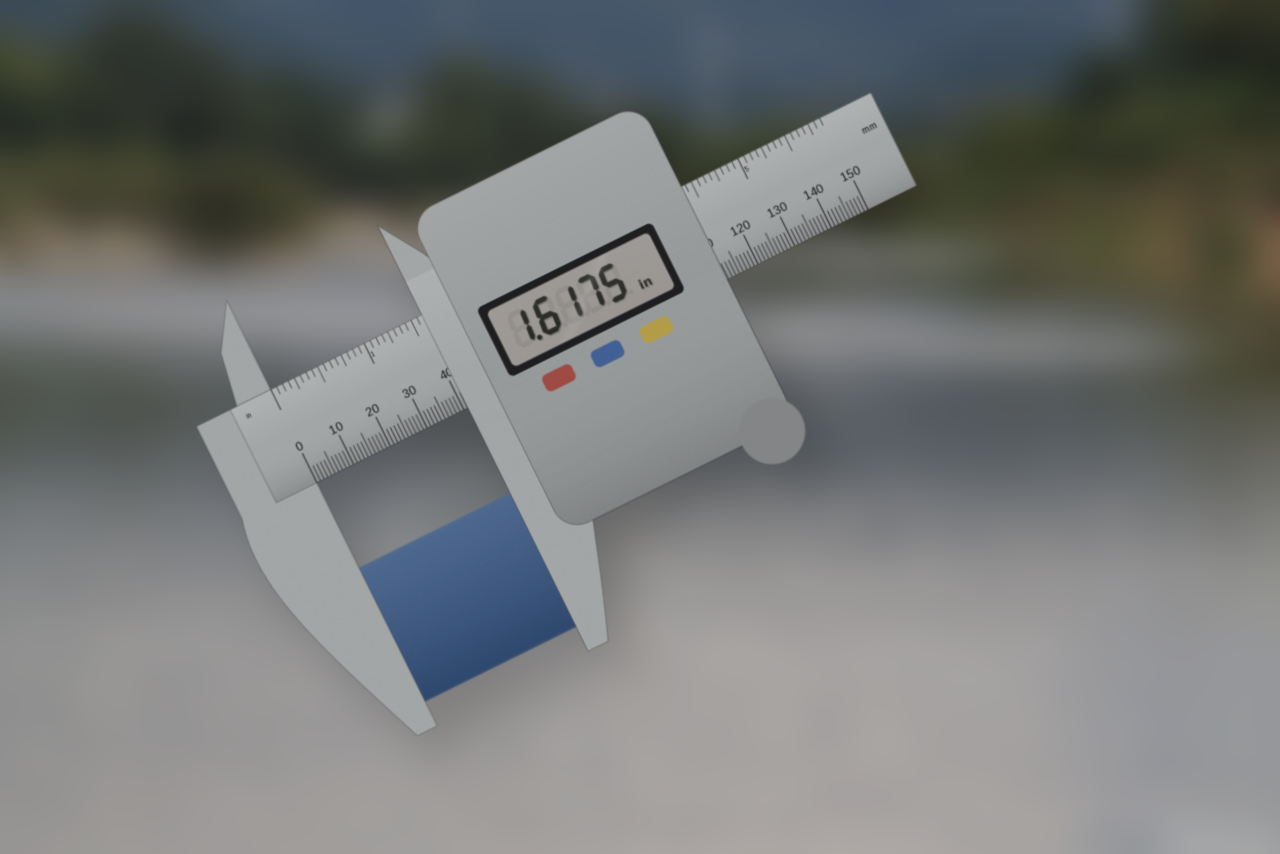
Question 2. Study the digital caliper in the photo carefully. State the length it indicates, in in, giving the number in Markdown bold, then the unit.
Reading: **1.6175** in
